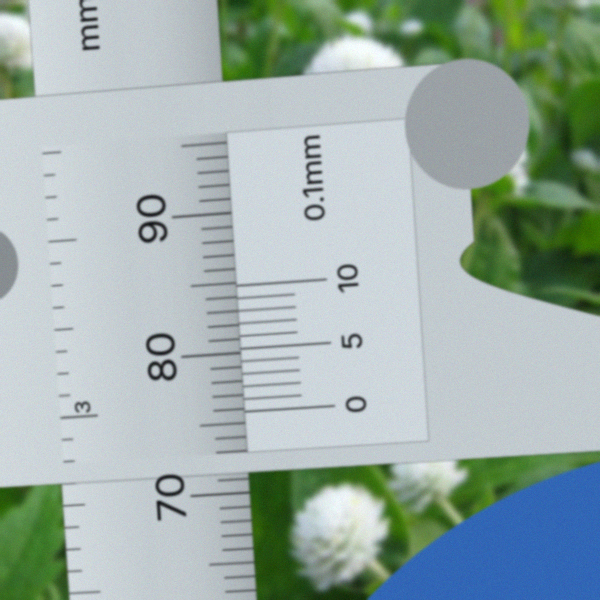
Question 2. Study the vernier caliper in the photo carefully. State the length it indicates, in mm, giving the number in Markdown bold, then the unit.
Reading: **75.8** mm
